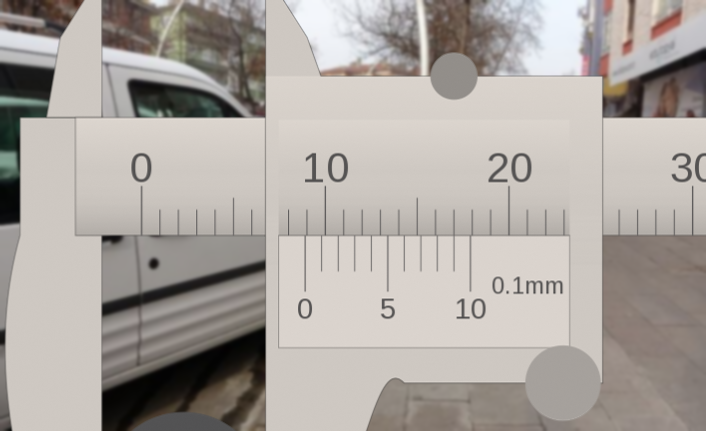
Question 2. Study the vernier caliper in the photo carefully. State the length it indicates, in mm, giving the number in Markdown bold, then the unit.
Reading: **8.9** mm
